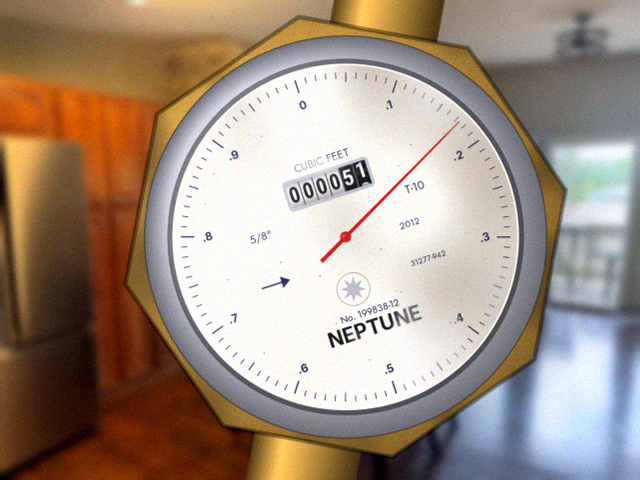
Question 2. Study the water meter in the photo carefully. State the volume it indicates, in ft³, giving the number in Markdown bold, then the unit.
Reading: **51.17** ft³
